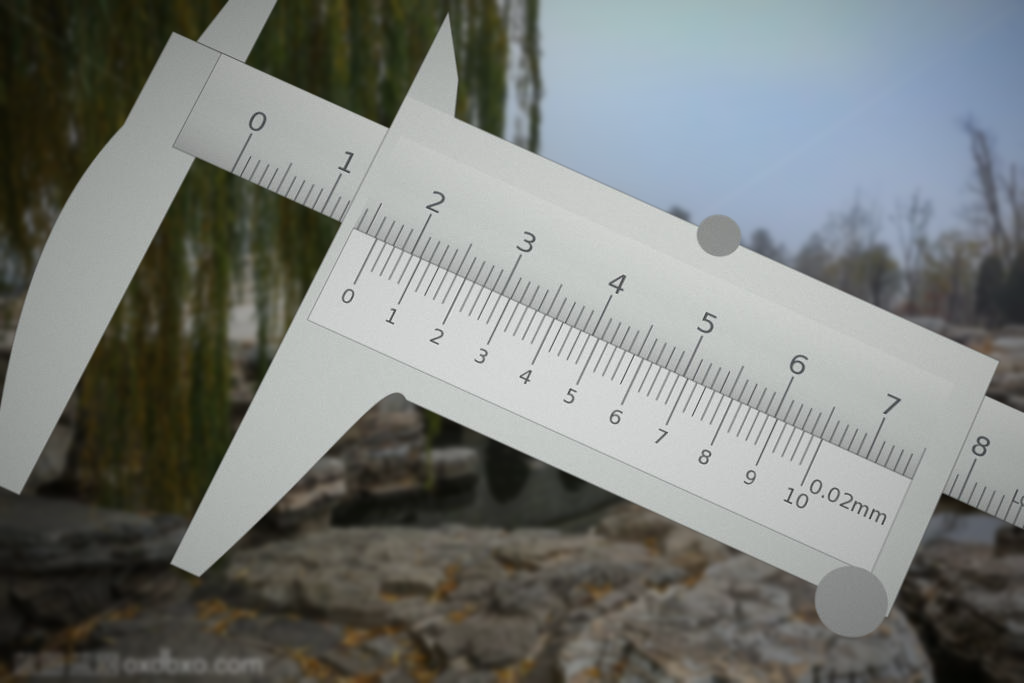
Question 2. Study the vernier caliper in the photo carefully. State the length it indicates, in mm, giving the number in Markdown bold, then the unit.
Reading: **16.2** mm
